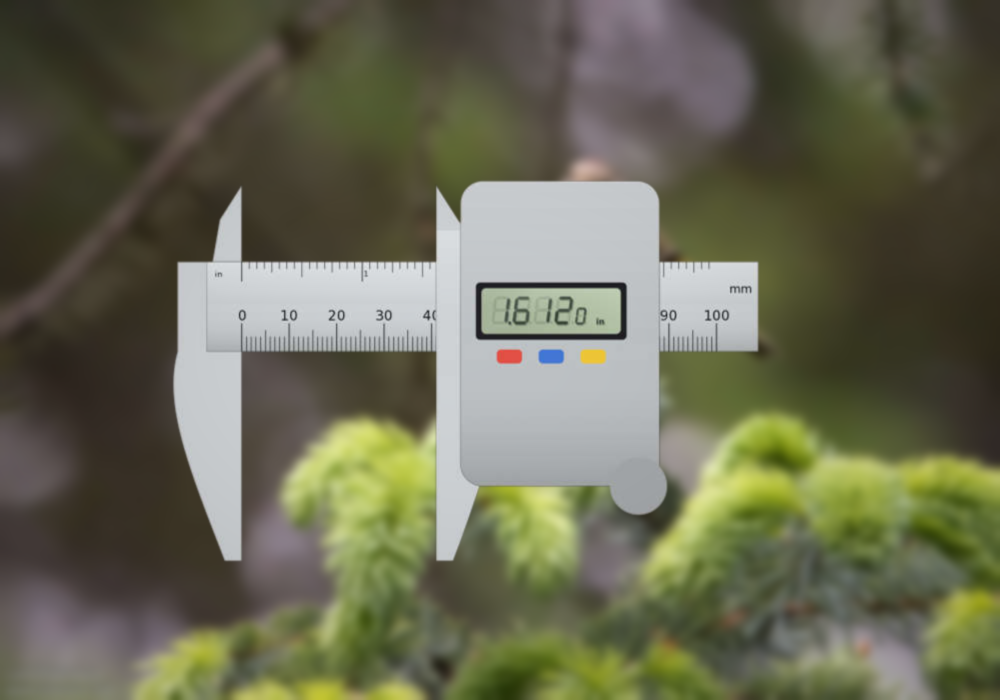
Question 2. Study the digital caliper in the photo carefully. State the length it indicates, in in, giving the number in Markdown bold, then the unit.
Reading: **1.6120** in
